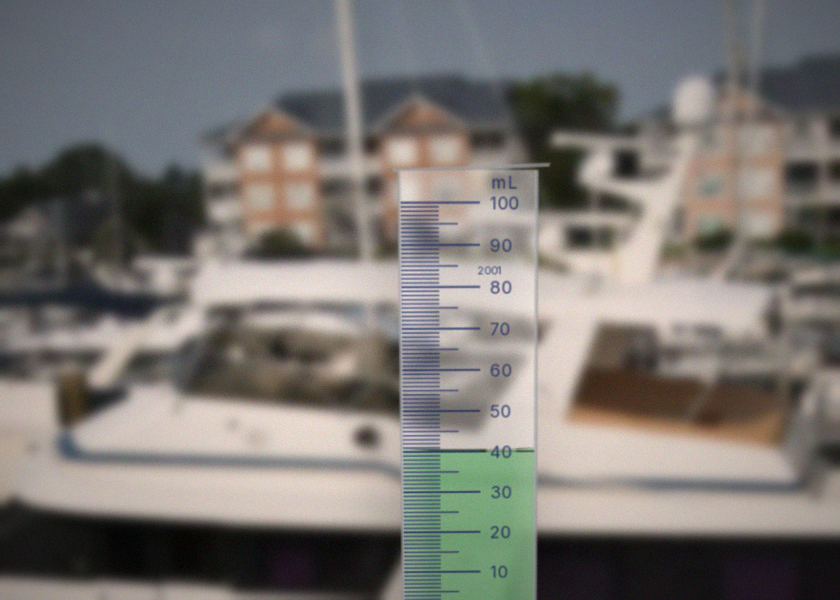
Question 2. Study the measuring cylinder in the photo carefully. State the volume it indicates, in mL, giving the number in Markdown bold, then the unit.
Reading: **40** mL
